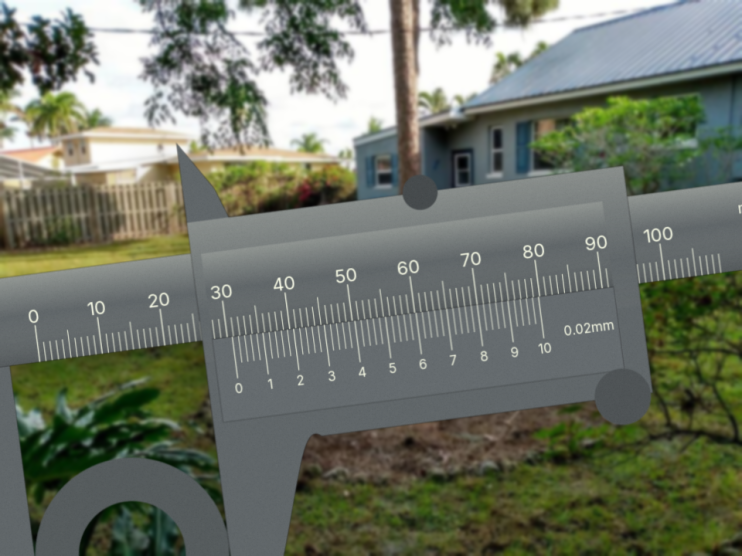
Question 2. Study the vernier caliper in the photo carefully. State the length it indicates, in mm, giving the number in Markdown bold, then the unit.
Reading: **30.8** mm
